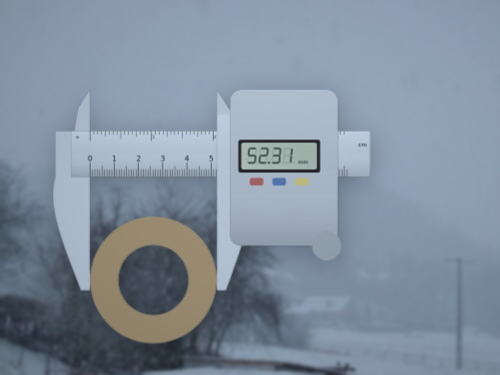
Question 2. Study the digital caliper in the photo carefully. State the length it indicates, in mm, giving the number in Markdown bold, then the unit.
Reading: **52.31** mm
